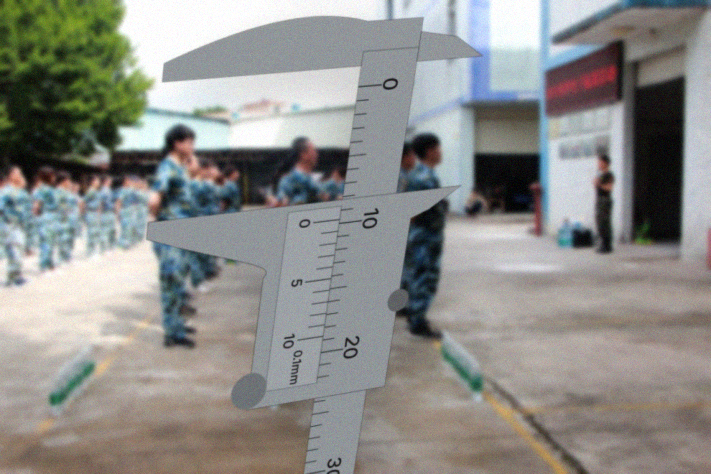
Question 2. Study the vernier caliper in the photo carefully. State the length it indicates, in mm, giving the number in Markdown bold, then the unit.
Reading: **9.7** mm
